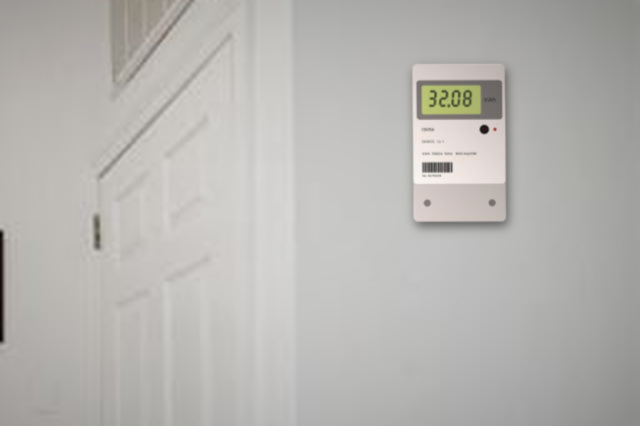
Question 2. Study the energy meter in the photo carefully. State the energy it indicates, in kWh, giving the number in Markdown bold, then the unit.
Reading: **32.08** kWh
